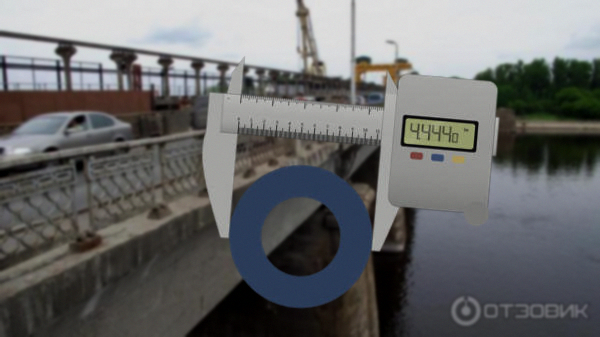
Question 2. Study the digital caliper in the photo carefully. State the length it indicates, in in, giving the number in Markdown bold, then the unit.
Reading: **4.4440** in
